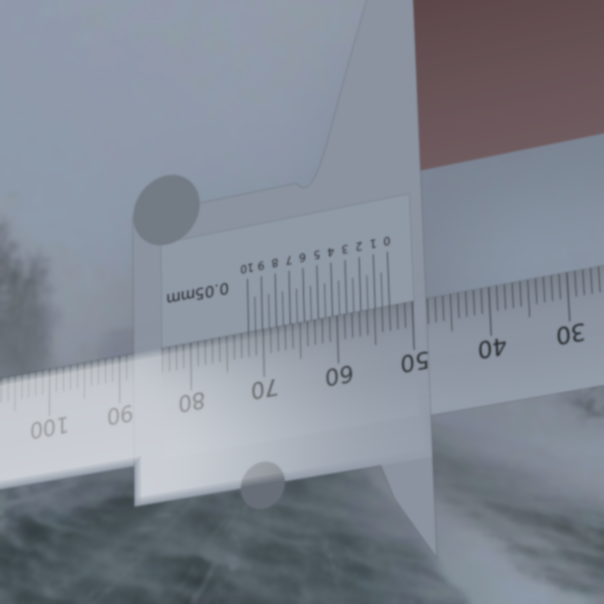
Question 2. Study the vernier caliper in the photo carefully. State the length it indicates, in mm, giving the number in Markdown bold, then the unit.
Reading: **53.0** mm
